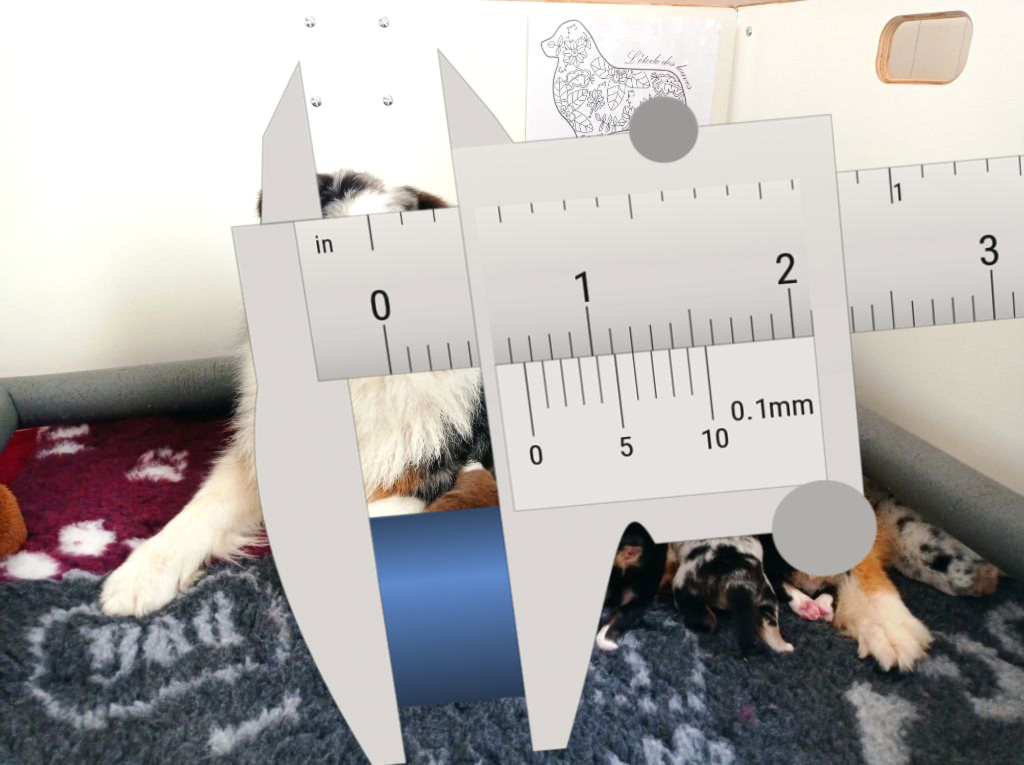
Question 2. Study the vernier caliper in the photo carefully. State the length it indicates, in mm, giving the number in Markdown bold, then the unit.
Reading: **6.6** mm
